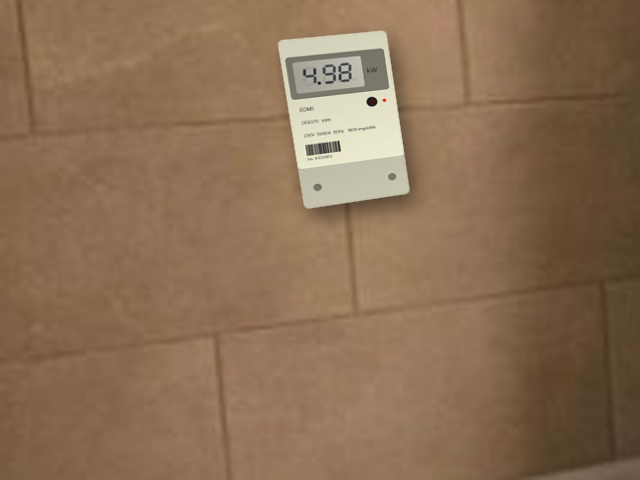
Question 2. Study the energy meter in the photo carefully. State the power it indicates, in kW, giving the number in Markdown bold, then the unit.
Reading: **4.98** kW
